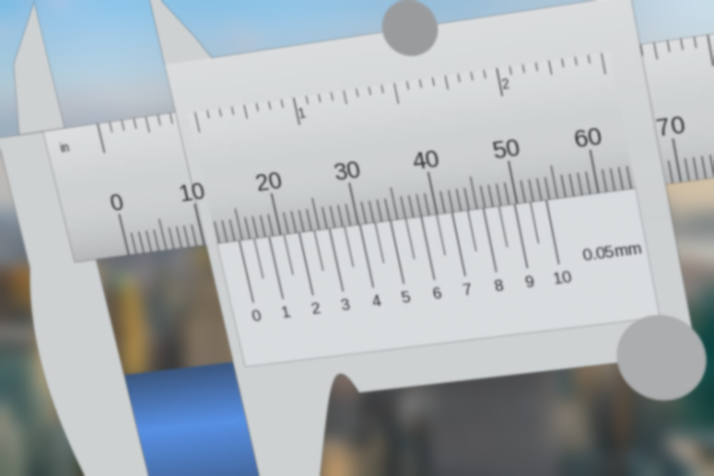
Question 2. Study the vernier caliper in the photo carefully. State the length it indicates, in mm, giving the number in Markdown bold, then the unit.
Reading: **14.6** mm
